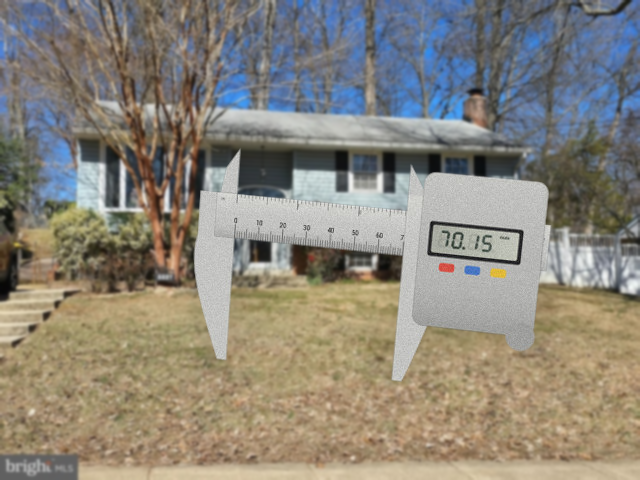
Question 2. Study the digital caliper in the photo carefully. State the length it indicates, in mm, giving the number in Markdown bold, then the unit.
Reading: **70.15** mm
